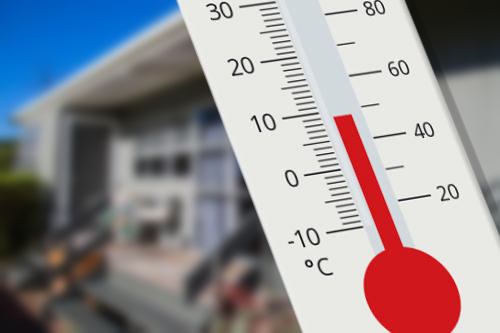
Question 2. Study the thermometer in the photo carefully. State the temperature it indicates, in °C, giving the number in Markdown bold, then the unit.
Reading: **9** °C
